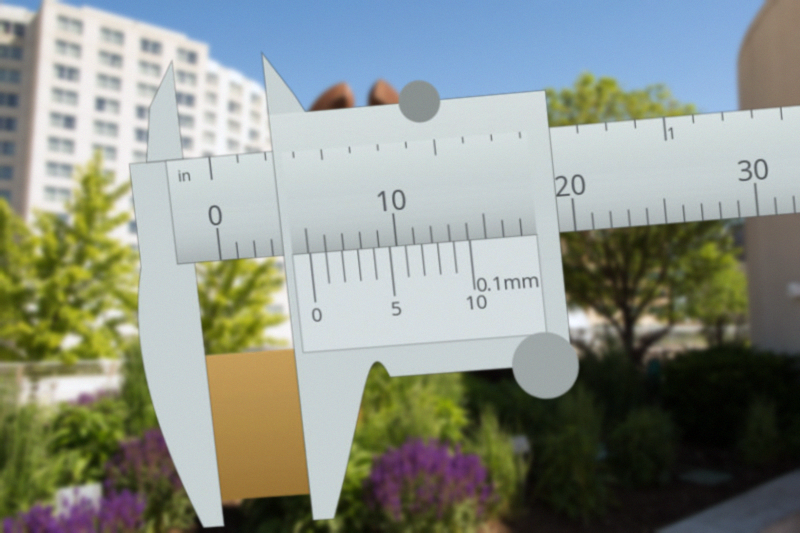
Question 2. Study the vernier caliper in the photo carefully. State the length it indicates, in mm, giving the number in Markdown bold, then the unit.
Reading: **5.1** mm
